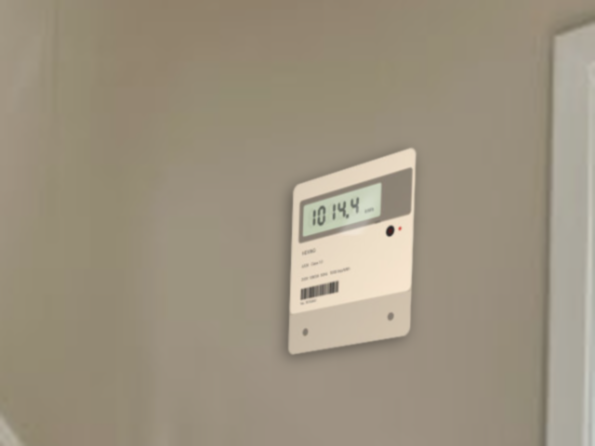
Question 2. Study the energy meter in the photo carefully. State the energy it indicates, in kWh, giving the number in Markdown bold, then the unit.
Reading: **1014.4** kWh
